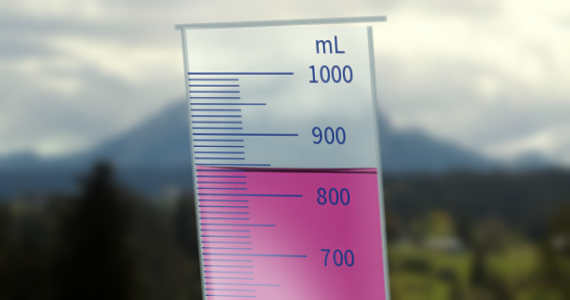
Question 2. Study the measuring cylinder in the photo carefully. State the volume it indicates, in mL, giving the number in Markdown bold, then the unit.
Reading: **840** mL
